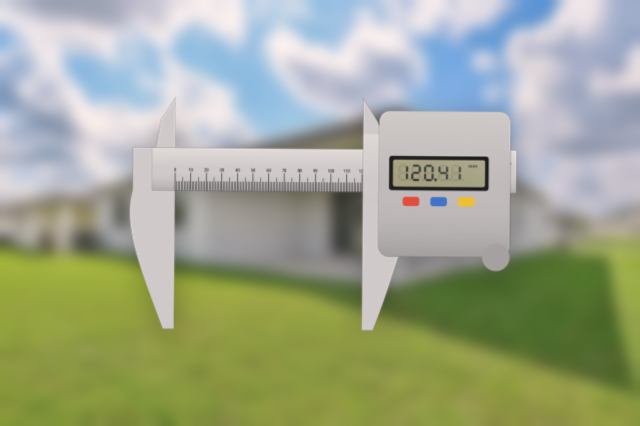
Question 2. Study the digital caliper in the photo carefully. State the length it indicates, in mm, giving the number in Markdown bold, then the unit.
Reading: **120.41** mm
